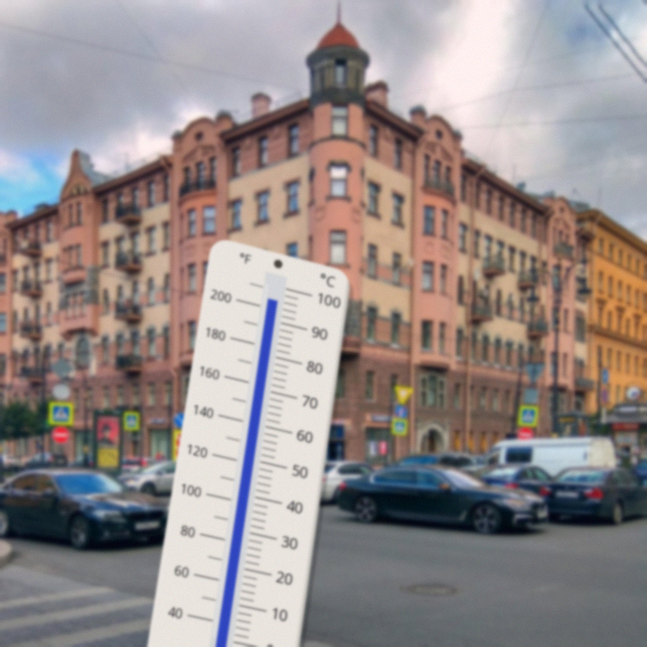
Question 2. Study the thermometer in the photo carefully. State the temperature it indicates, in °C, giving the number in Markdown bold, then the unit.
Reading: **96** °C
